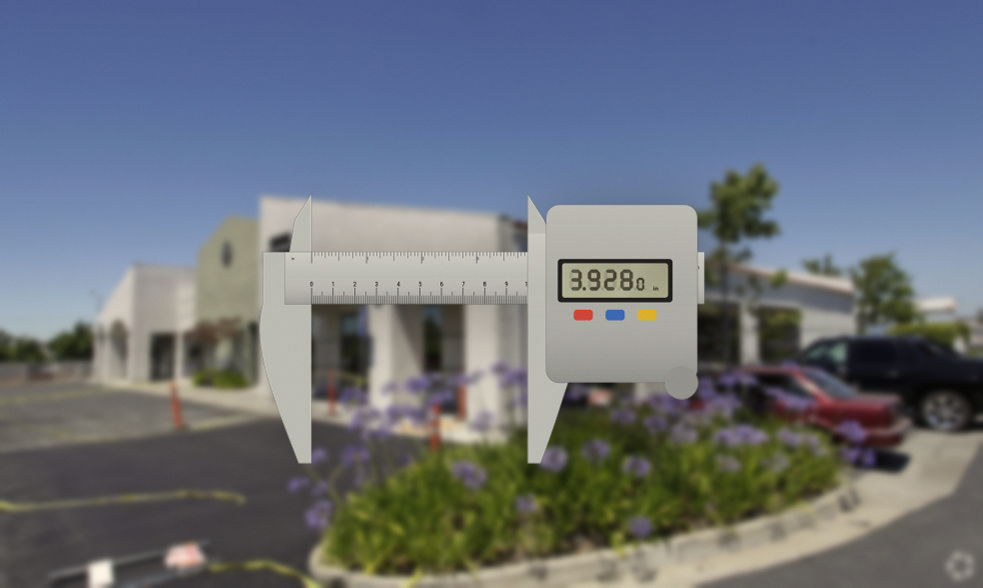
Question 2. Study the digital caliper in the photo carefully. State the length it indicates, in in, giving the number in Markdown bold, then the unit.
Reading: **3.9280** in
